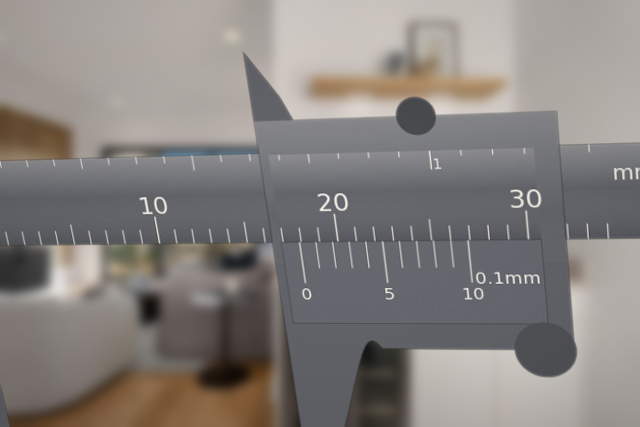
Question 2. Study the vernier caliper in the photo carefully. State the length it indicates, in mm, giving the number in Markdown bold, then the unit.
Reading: **17.9** mm
